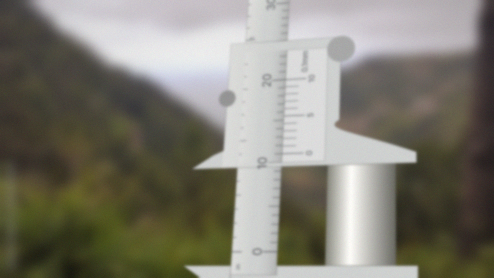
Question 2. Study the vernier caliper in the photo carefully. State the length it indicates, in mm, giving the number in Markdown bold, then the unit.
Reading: **11.0** mm
